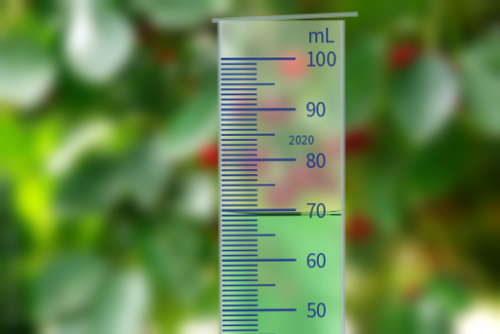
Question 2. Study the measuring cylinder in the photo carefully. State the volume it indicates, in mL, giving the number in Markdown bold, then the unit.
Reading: **69** mL
